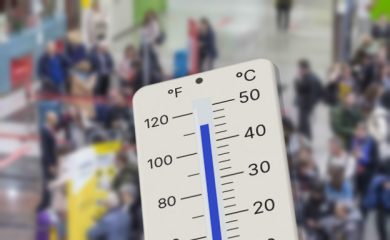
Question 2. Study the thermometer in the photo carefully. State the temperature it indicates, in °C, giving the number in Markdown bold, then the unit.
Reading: **45** °C
